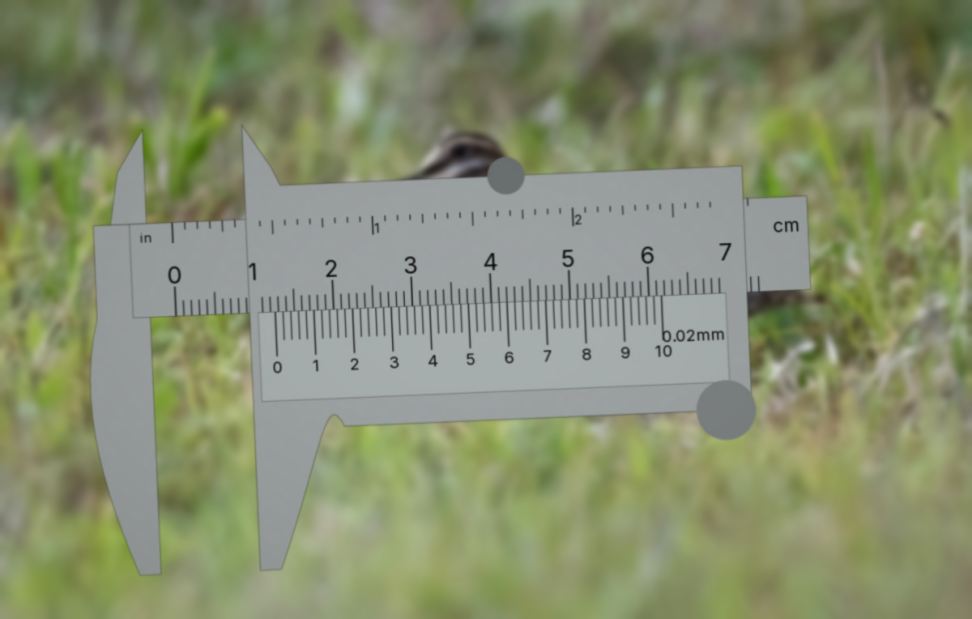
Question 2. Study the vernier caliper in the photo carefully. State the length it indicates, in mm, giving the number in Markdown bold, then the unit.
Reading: **12.6** mm
